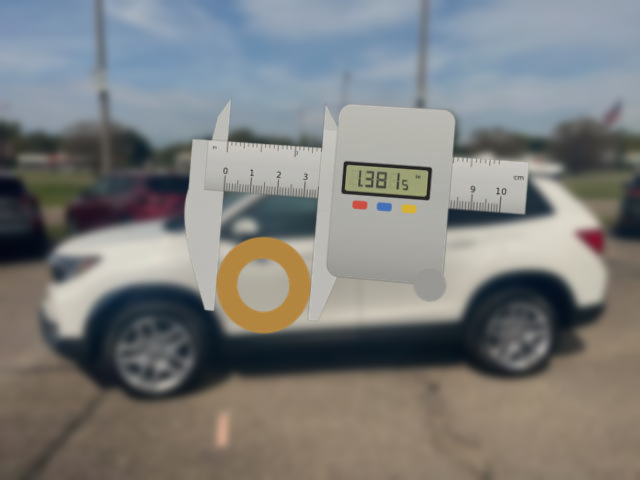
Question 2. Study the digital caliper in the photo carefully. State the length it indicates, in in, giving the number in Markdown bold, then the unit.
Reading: **1.3815** in
